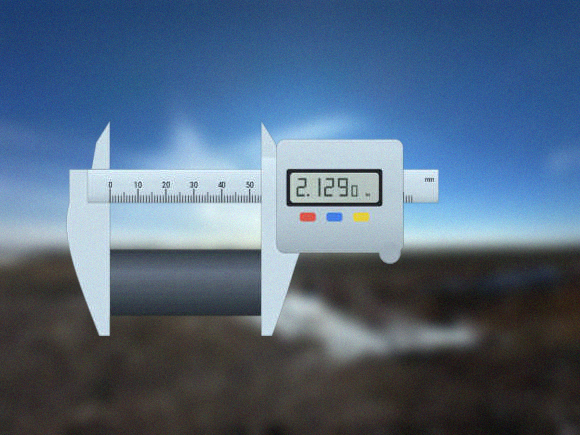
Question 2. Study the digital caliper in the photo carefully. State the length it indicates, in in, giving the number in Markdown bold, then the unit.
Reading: **2.1290** in
